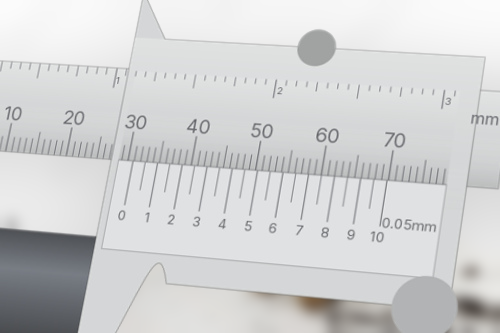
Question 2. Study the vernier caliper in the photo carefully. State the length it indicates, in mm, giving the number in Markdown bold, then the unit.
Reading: **30.8** mm
